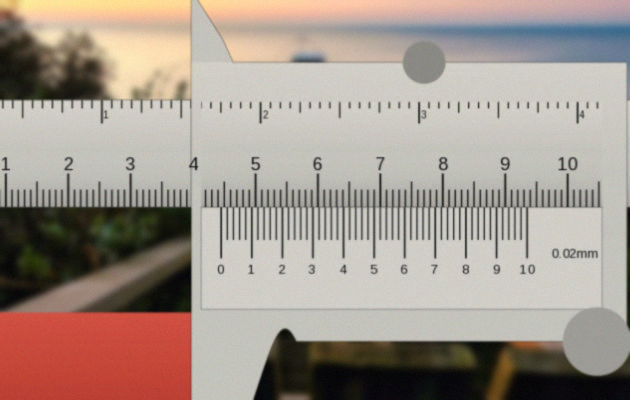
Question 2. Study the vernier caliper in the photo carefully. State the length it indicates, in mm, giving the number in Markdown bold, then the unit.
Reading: **44.5** mm
